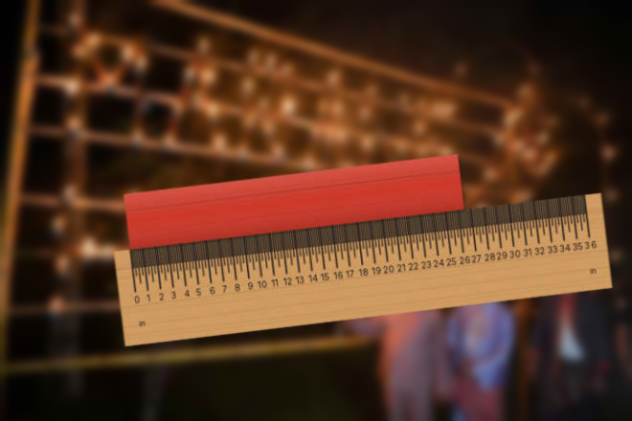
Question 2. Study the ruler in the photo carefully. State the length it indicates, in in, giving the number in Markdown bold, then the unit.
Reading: **26.5** in
